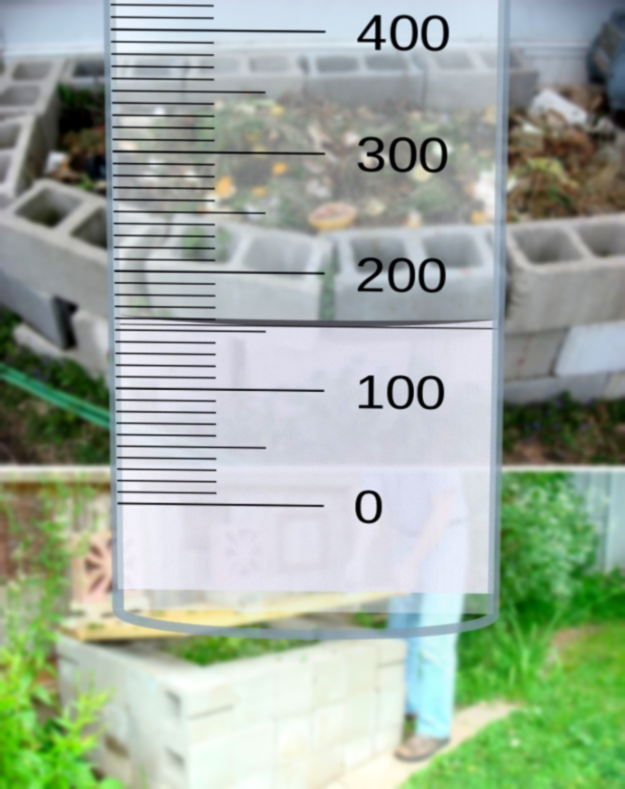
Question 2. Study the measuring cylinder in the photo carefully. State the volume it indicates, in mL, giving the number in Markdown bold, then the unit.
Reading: **155** mL
